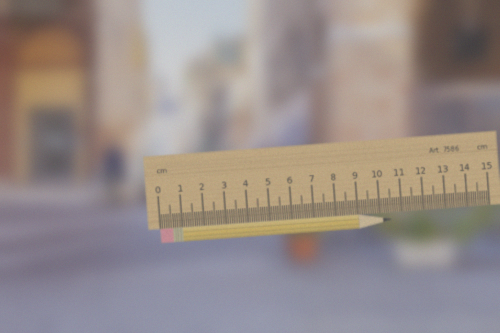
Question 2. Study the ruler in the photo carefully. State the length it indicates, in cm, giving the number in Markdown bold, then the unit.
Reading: **10.5** cm
